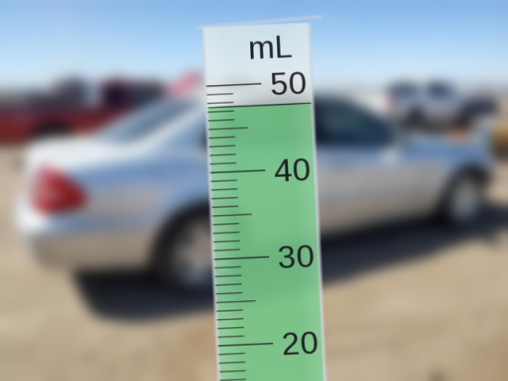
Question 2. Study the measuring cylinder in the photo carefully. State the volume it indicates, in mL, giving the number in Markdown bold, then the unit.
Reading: **47.5** mL
